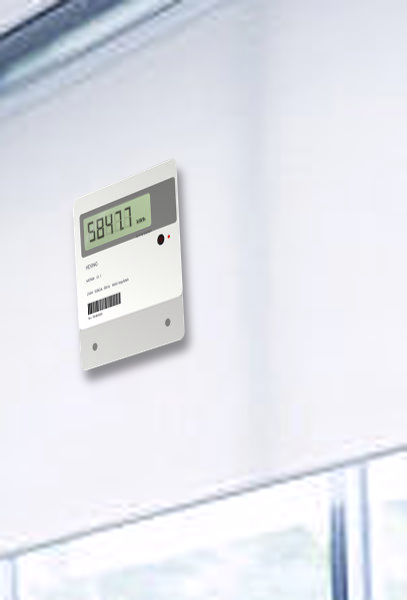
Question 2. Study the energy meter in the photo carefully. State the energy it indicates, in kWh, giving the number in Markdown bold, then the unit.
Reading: **5847.7** kWh
